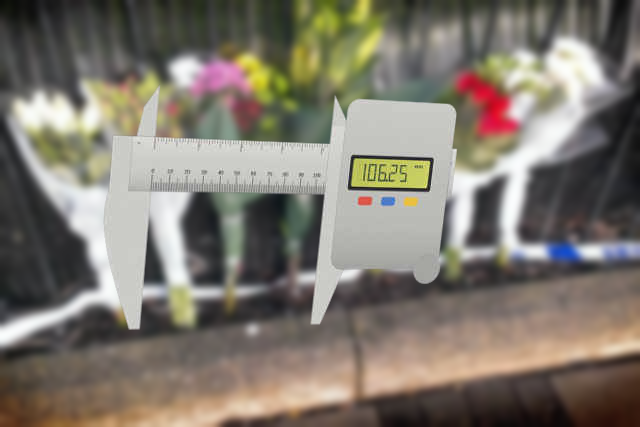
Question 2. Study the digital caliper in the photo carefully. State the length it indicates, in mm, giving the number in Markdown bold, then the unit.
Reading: **106.25** mm
